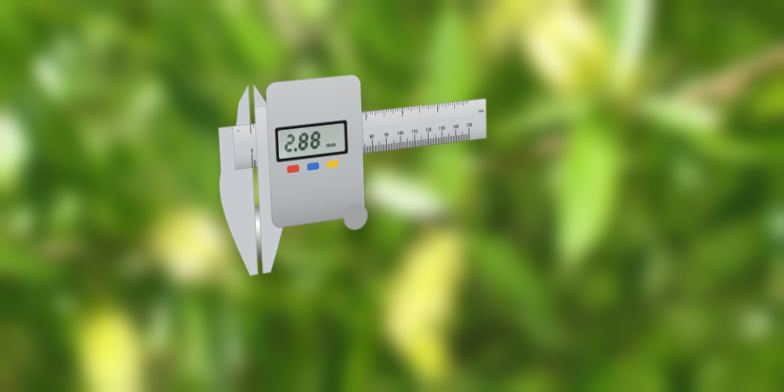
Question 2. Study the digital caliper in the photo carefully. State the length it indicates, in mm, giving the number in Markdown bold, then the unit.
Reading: **2.88** mm
